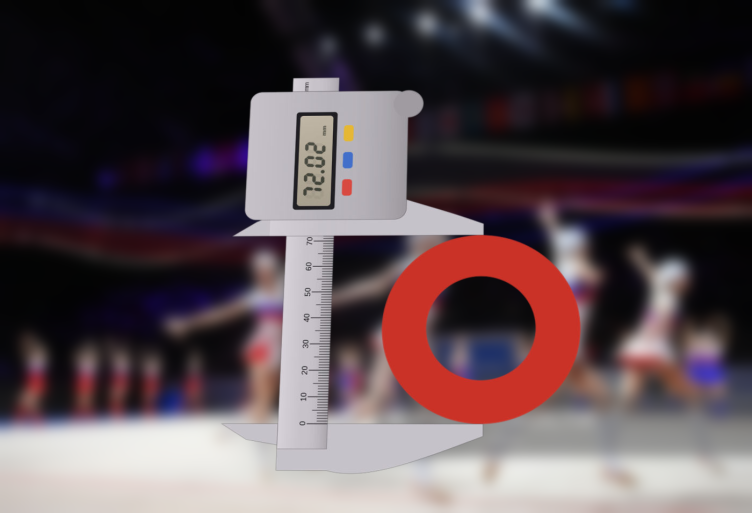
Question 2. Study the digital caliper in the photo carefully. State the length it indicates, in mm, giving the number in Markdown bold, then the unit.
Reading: **72.02** mm
